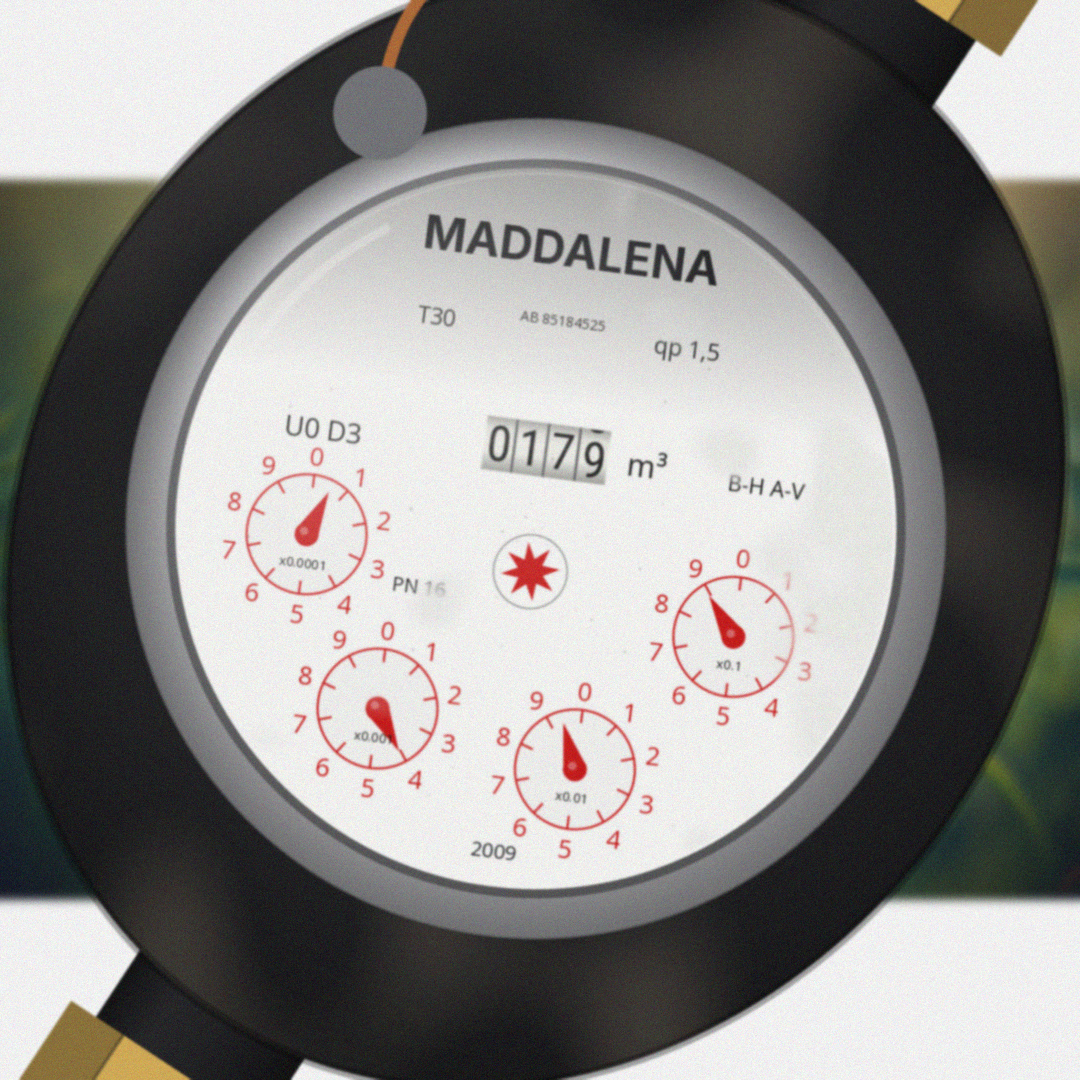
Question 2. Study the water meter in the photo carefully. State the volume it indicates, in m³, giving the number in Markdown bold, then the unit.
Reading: **178.8940** m³
